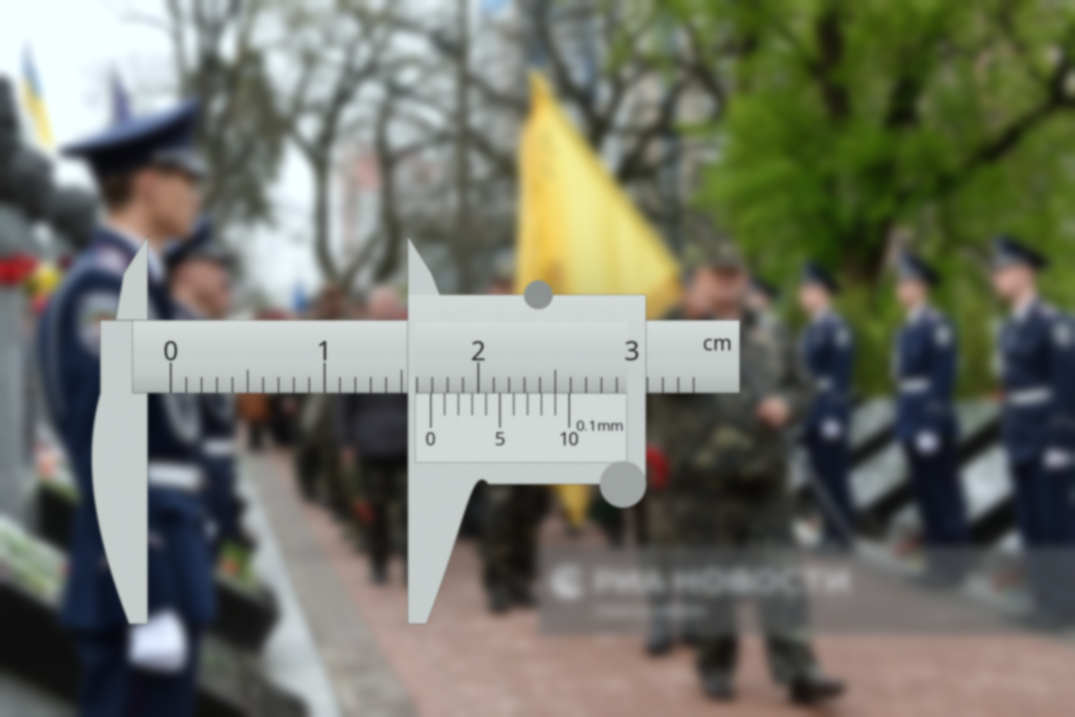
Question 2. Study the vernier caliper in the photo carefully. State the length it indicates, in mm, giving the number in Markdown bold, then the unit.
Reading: **16.9** mm
